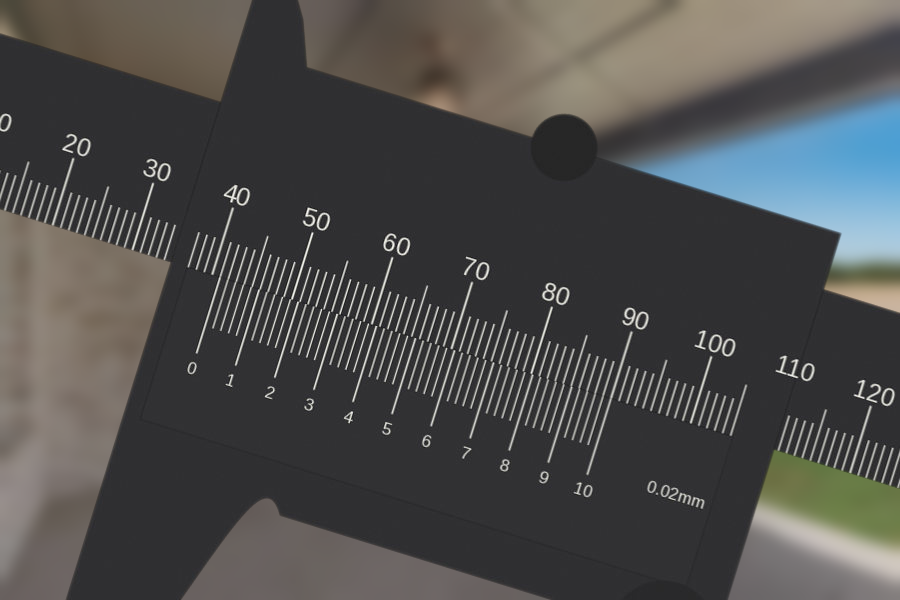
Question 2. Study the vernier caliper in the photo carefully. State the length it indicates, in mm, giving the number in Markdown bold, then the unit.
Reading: **41.0** mm
